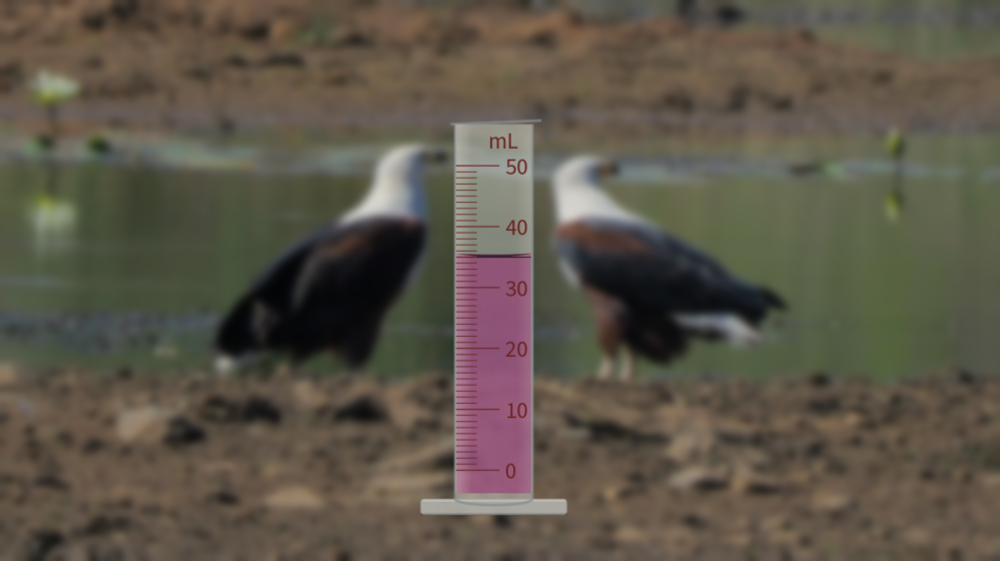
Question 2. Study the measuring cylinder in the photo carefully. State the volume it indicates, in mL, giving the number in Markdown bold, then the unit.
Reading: **35** mL
